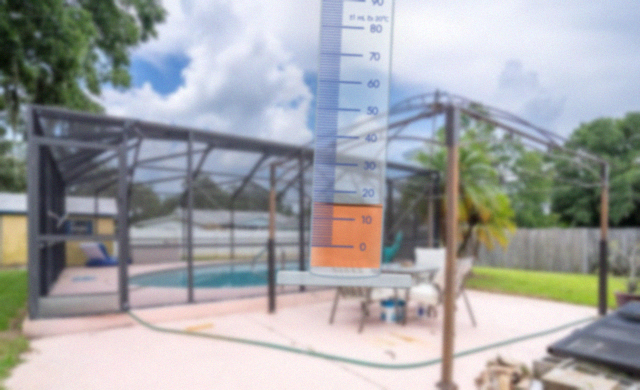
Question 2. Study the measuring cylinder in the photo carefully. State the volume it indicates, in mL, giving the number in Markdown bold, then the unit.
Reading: **15** mL
